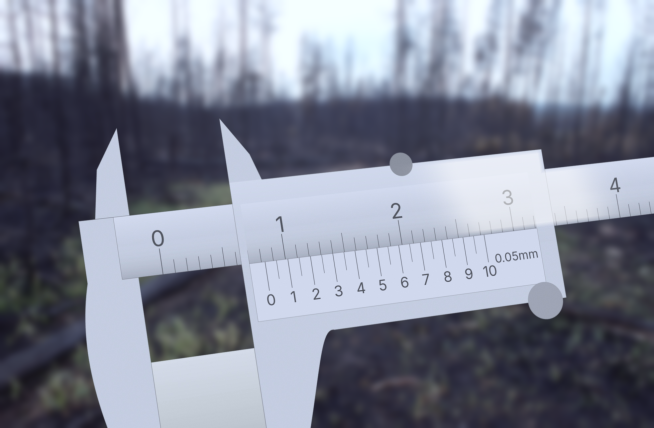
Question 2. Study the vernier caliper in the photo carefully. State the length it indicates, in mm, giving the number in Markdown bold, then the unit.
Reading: **8.3** mm
